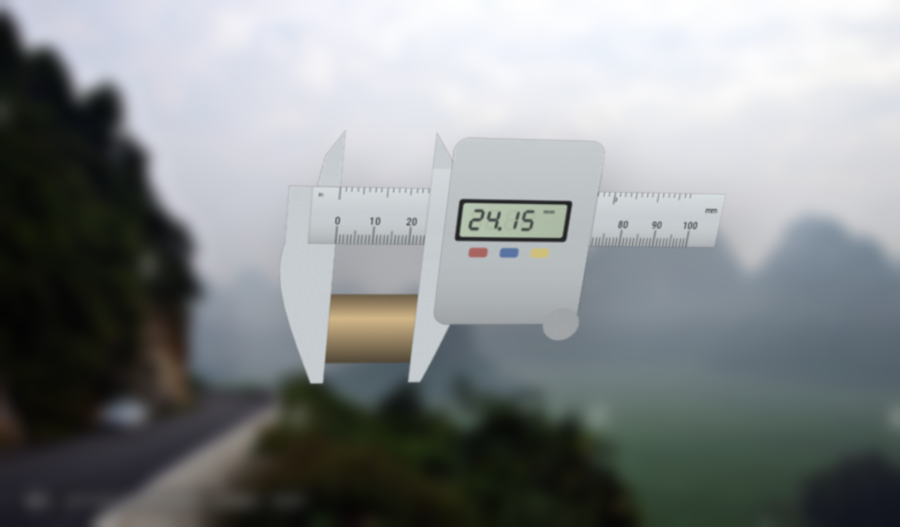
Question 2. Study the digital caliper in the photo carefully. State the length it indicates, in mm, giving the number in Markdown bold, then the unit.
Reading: **24.15** mm
